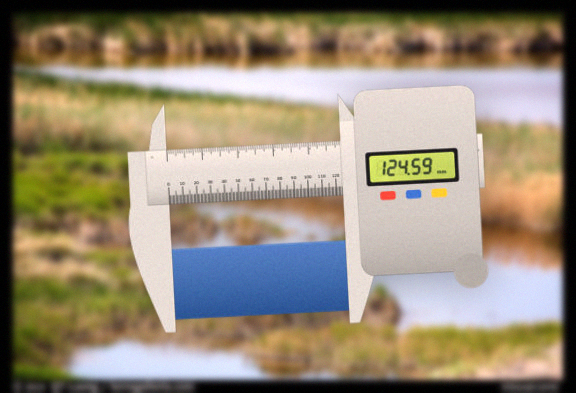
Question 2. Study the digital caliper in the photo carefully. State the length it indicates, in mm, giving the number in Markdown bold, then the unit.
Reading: **124.59** mm
